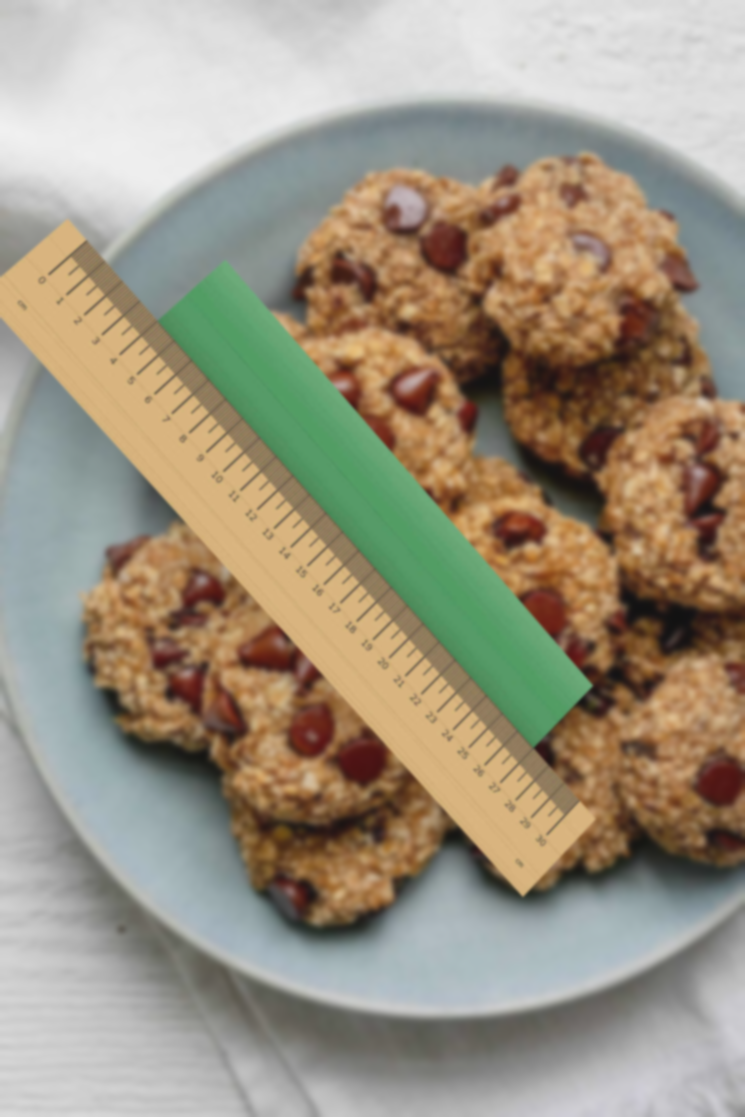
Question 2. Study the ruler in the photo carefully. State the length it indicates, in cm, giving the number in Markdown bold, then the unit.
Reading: **23** cm
